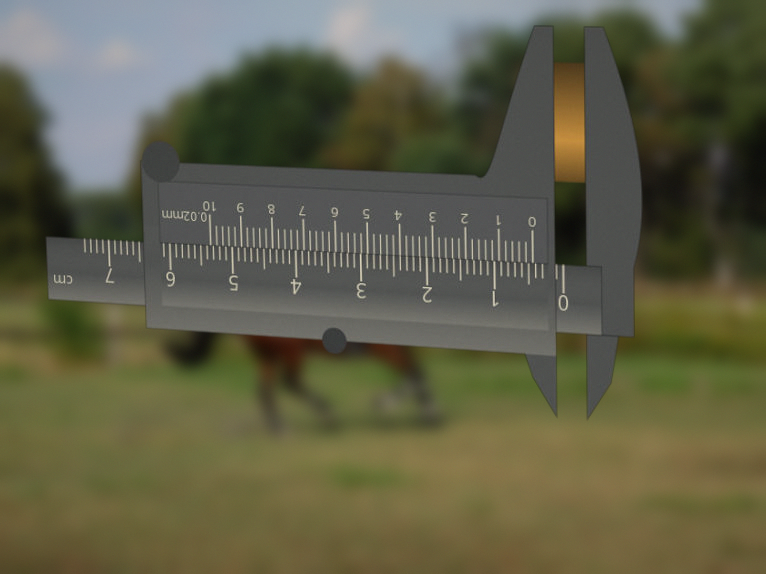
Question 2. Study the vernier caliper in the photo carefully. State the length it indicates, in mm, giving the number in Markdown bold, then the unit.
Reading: **4.4** mm
